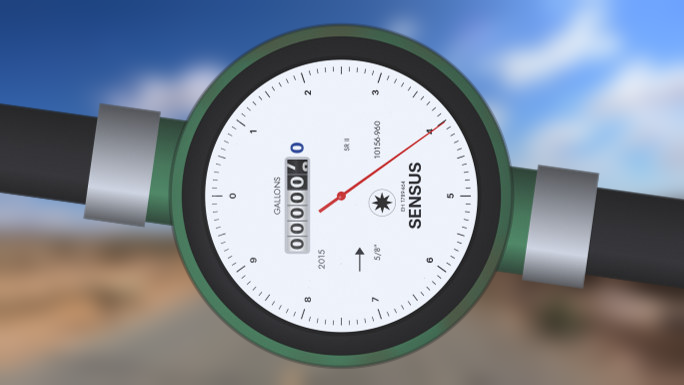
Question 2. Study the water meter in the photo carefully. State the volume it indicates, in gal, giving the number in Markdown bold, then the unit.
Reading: **74.0** gal
